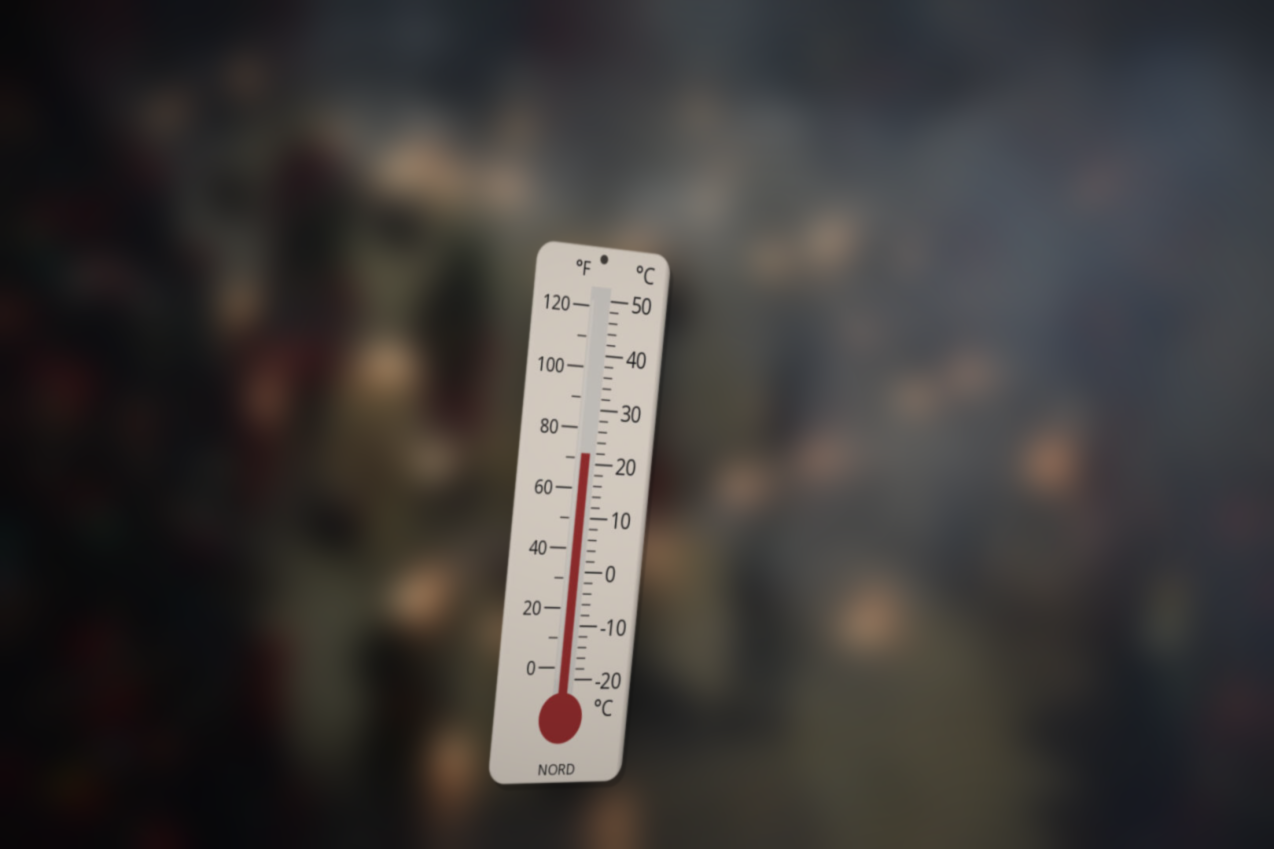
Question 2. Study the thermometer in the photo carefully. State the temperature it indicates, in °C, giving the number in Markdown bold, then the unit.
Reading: **22** °C
